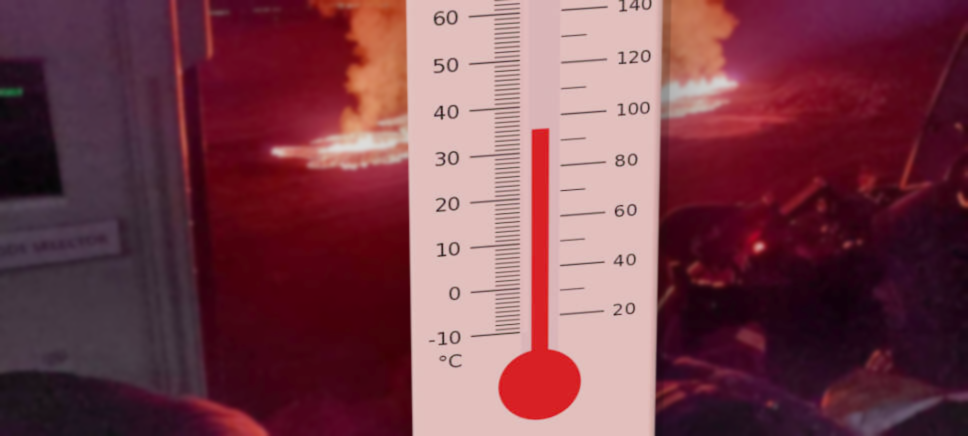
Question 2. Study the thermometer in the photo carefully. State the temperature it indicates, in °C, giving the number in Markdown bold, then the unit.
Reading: **35** °C
